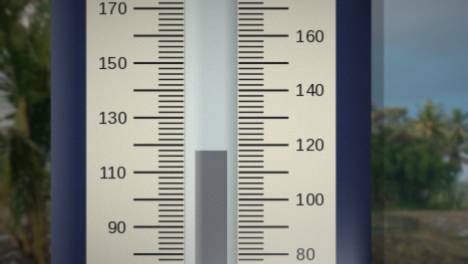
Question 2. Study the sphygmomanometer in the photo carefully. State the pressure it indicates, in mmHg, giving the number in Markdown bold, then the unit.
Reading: **118** mmHg
